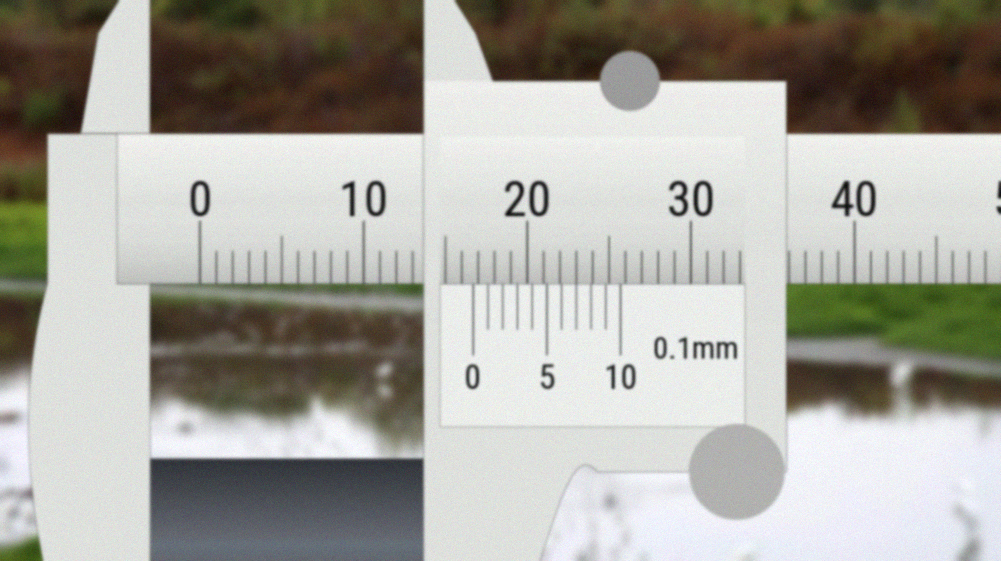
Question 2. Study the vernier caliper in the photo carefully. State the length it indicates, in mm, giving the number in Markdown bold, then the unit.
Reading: **16.7** mm
